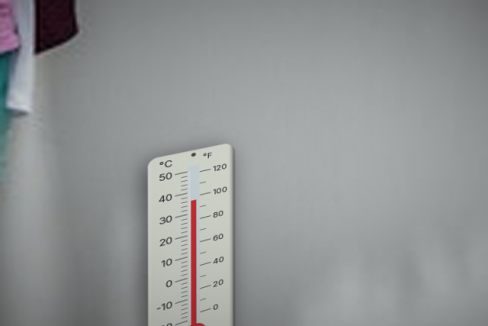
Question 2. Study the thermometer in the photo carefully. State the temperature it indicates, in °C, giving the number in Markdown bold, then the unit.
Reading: **36** °C
